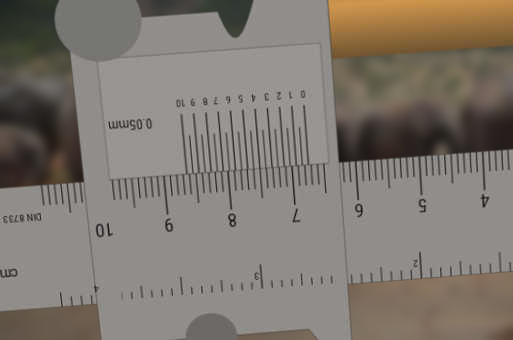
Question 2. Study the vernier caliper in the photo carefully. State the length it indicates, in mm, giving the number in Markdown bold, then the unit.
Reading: **67.4** mm
